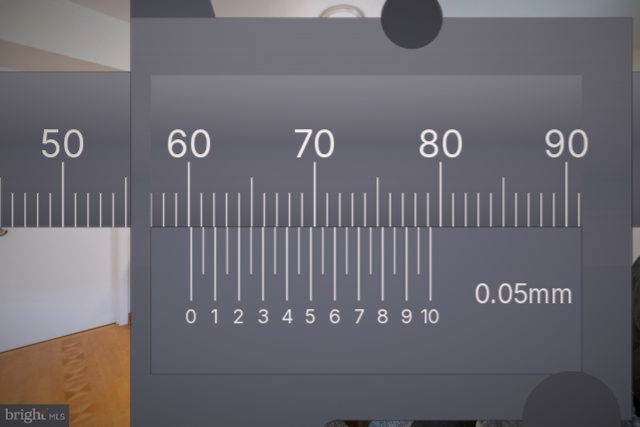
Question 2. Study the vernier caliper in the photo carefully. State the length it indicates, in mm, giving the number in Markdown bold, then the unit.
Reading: **60.2** mm
